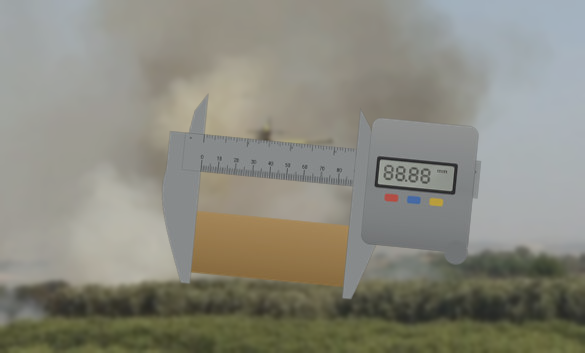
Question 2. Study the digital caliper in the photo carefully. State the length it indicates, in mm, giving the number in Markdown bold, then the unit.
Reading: **88.88** mm
